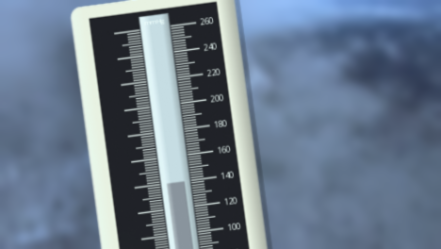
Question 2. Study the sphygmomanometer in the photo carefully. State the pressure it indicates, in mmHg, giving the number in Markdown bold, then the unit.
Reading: **140** mmHg
